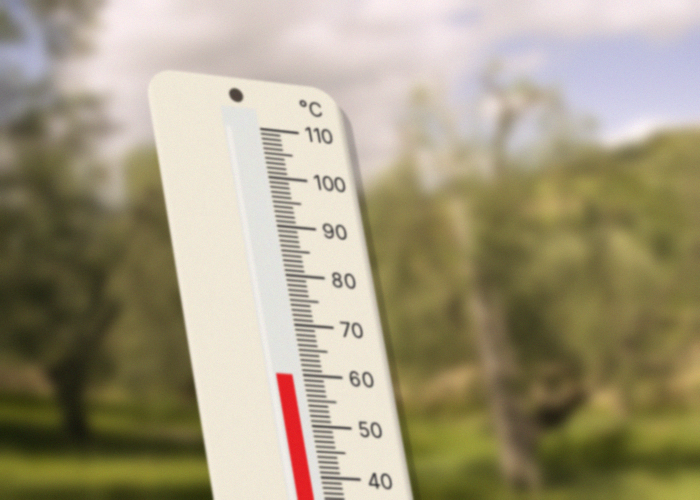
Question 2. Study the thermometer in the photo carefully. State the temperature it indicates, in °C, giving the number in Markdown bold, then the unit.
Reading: **60** °C
